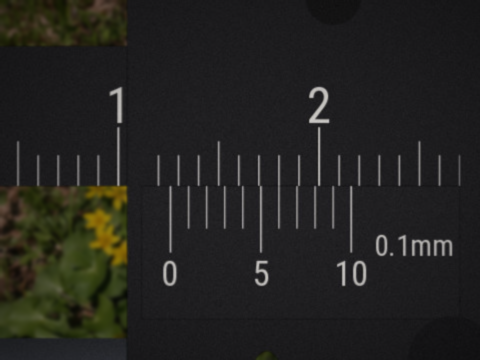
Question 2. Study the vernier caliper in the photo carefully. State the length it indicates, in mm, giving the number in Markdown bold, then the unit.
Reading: **12.6** mm
